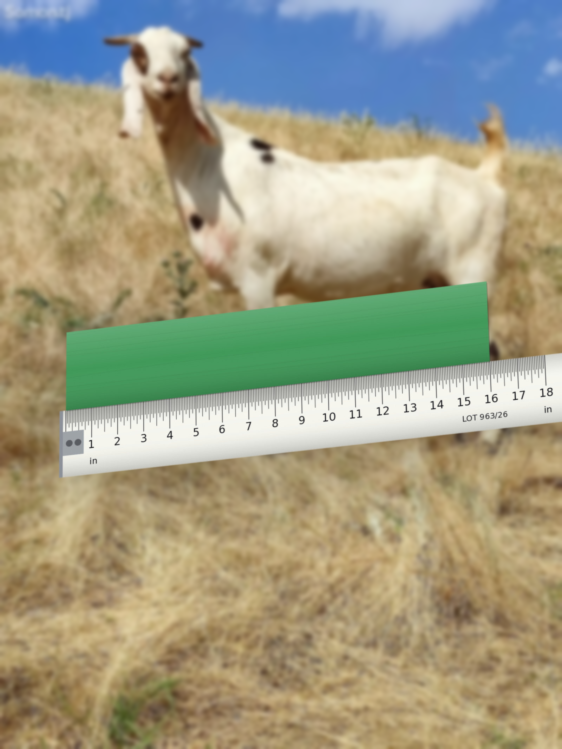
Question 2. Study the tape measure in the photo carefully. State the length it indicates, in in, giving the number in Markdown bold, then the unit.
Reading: **16** in
